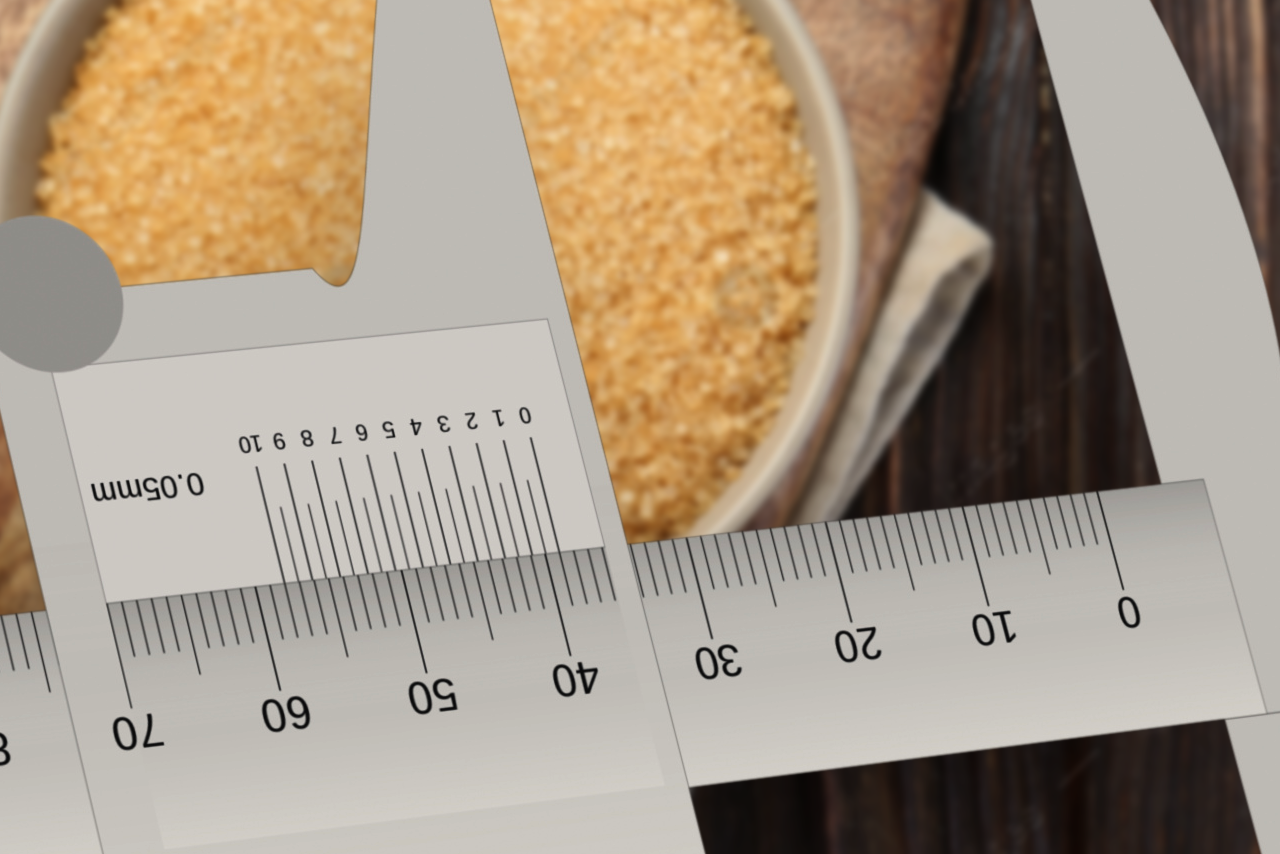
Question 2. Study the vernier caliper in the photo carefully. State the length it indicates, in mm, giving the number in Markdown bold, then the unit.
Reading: **39.0** mm
